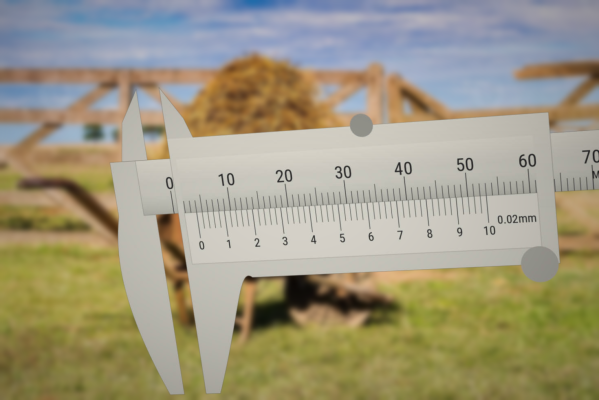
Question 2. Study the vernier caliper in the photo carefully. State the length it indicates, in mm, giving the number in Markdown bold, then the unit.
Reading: **4.0** mm
